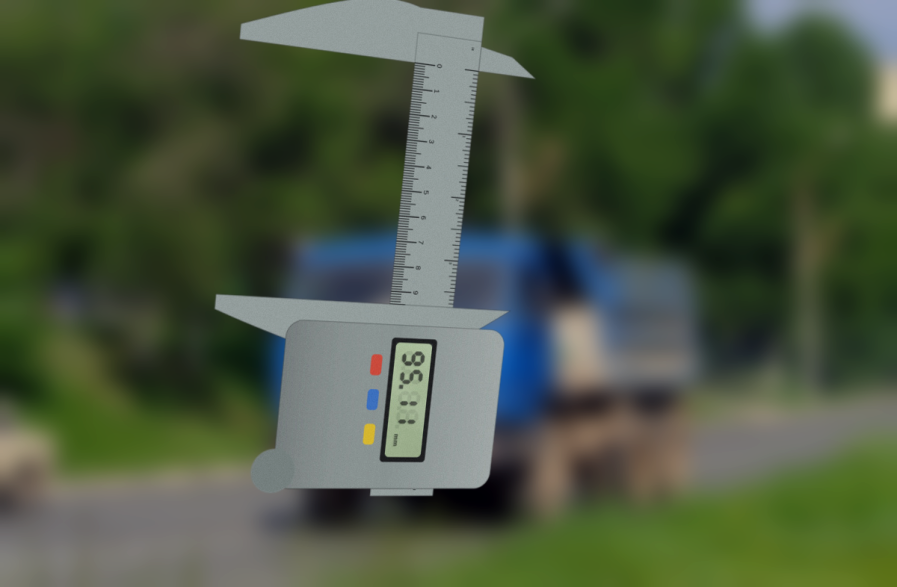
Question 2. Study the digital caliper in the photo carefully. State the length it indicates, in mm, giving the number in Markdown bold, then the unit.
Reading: **95.11** mm
